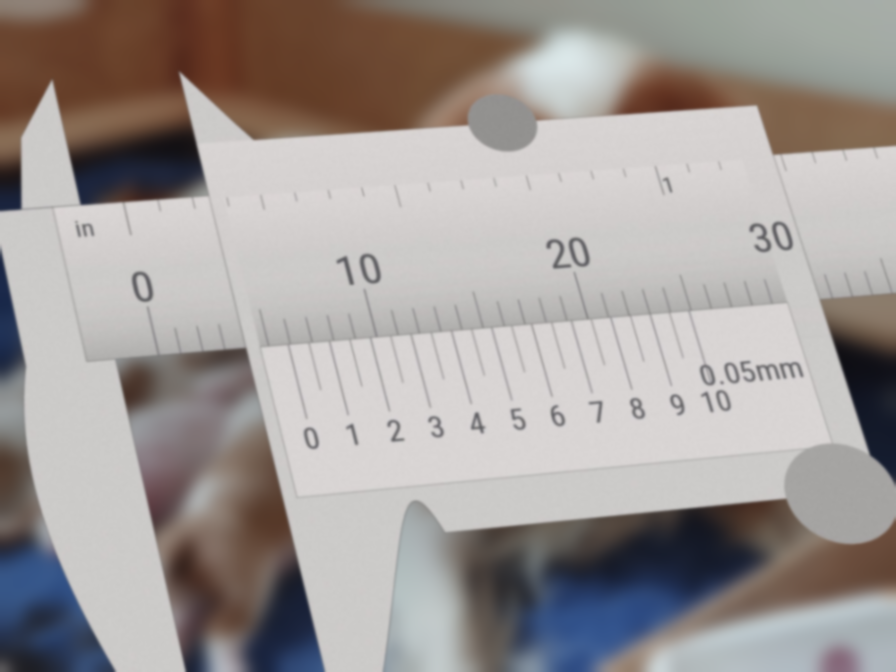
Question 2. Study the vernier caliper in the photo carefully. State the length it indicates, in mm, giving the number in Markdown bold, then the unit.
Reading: **5.9** mm
